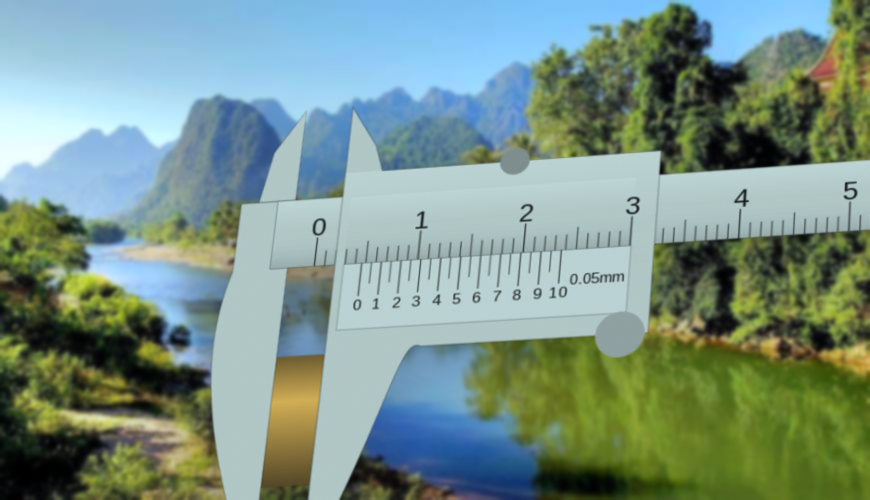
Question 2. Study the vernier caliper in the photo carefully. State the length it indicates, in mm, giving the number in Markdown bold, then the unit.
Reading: **4.6** mm
